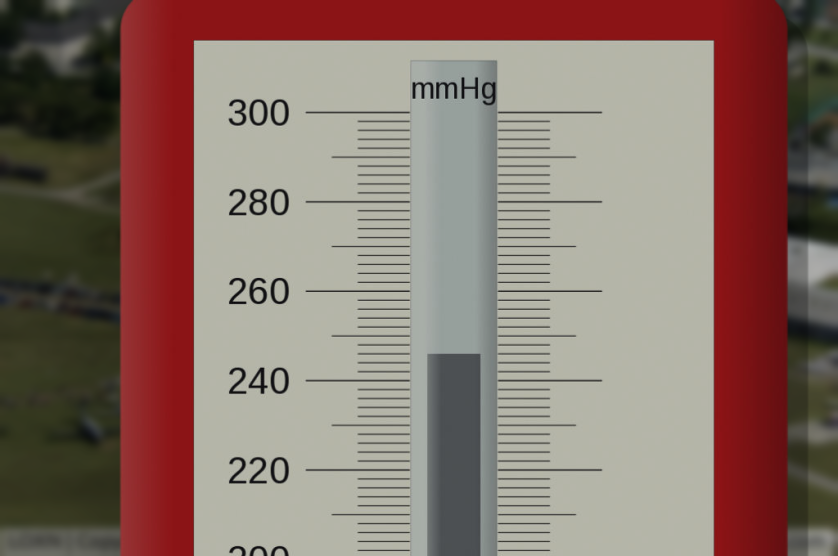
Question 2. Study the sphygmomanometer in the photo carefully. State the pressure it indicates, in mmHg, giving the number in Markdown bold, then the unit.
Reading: **246** mmHg
